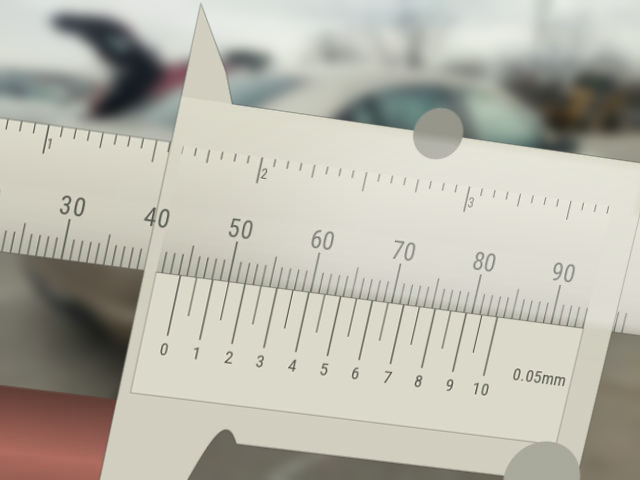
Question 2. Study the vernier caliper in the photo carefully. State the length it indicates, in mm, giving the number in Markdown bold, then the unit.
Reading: **44.2** mm
